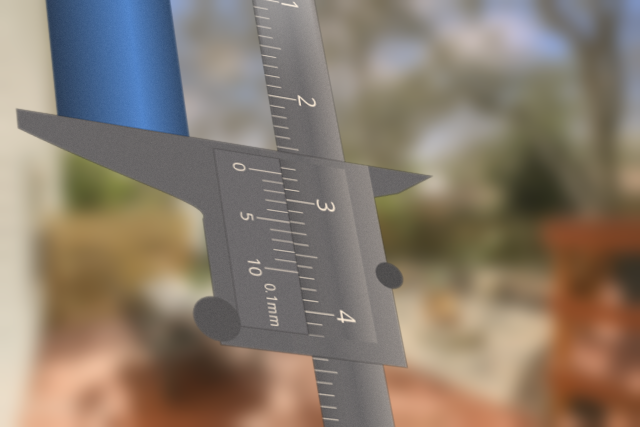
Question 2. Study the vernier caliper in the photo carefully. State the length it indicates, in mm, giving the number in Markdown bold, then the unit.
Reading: **27.6** mm
